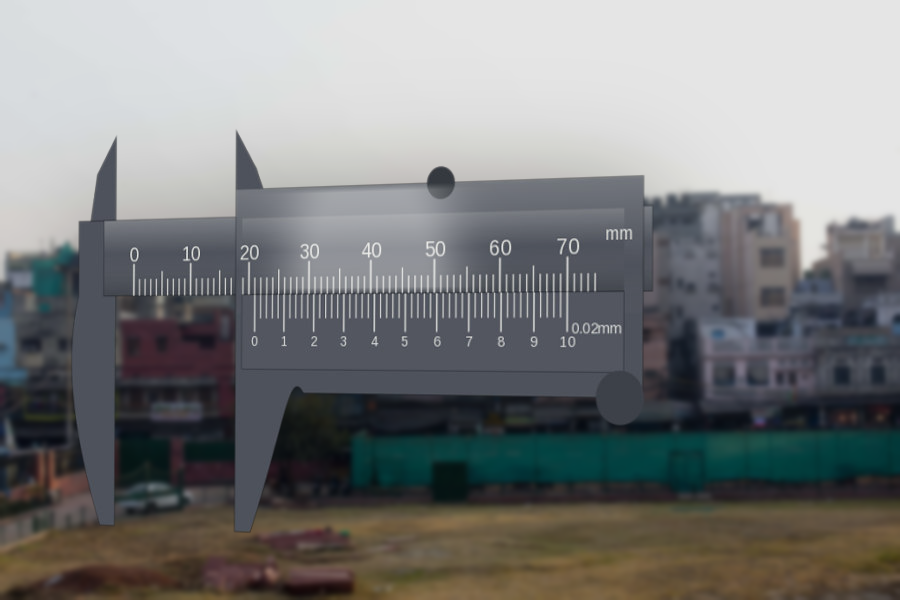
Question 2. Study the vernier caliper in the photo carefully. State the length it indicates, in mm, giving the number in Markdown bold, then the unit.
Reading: **21.0** mm
